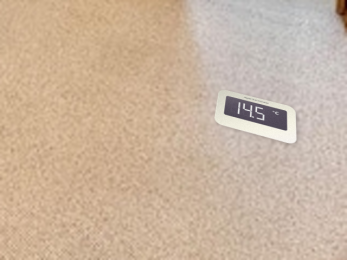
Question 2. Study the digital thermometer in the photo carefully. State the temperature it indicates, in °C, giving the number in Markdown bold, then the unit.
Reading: **14.5** °C
